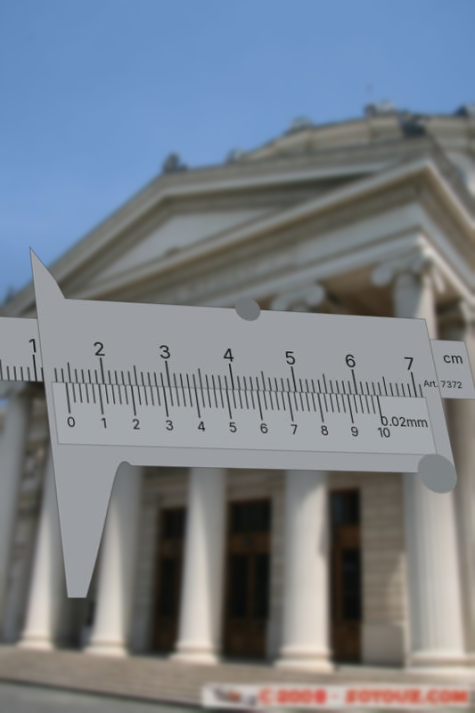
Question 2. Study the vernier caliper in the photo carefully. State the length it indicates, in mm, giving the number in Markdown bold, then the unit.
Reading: **14.4** mm
